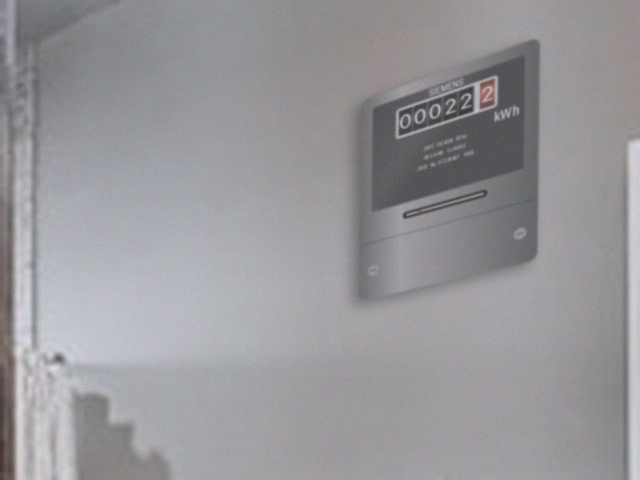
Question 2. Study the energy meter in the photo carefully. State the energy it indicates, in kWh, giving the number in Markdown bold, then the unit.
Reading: **22.2** kWh
